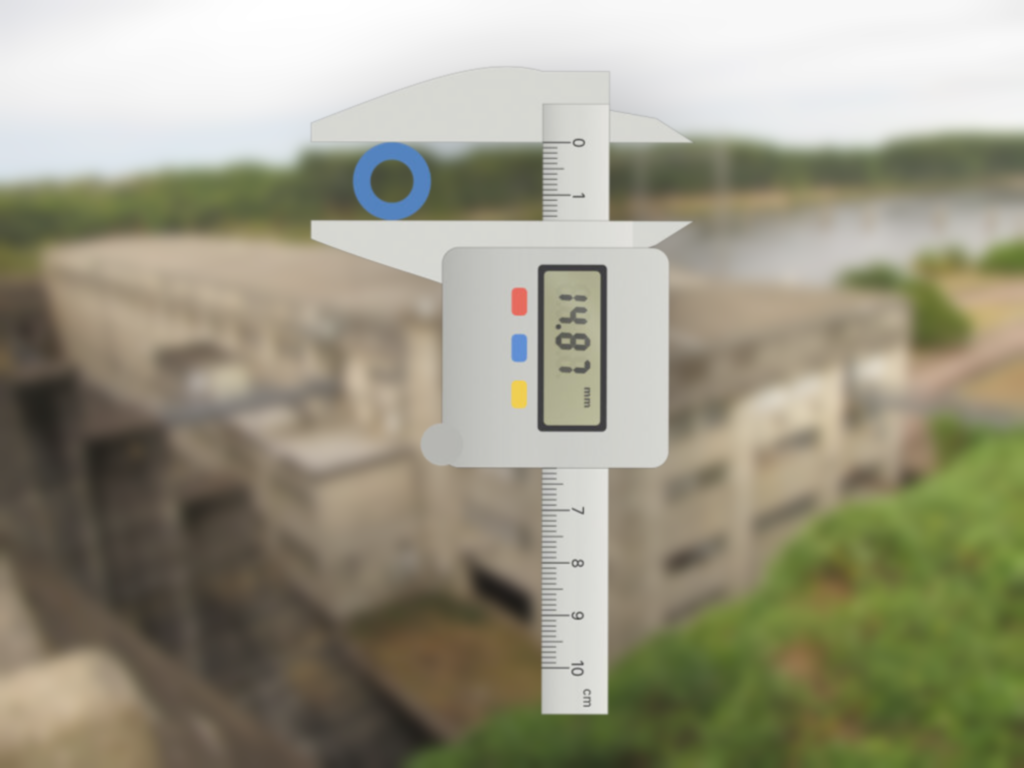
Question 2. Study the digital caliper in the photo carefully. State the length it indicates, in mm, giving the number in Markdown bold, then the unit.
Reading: **14.87** mm
